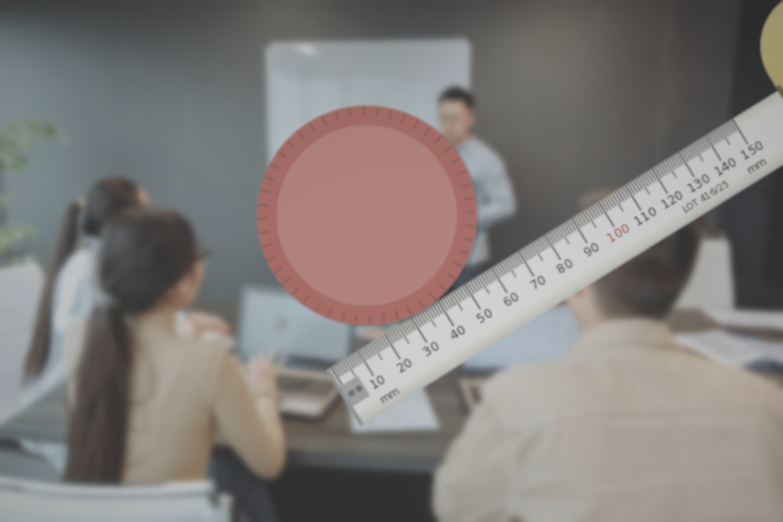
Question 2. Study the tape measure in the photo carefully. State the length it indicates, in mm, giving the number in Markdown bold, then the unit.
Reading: **70** mm
